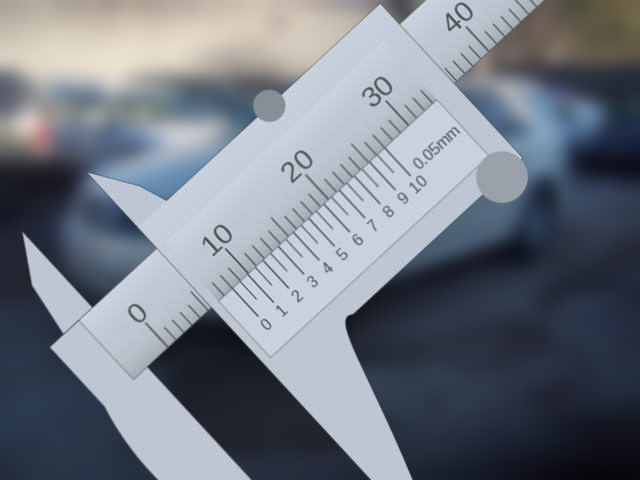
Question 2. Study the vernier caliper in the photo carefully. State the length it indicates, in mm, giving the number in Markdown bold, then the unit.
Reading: **8.0** mm
